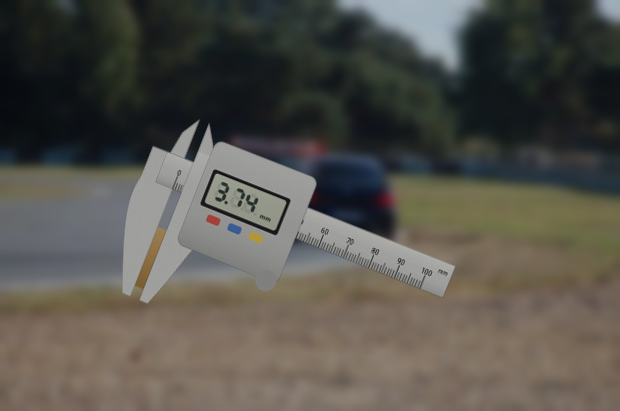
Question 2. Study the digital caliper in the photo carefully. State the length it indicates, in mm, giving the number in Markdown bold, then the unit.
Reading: **3.74** mm
